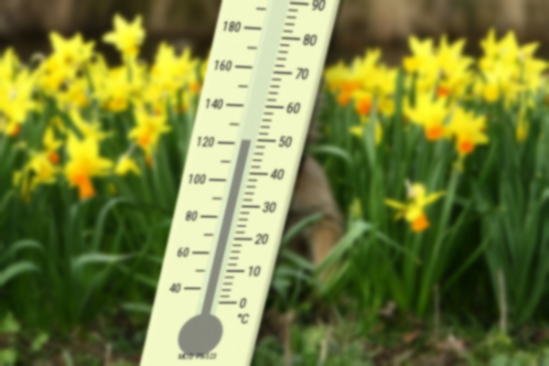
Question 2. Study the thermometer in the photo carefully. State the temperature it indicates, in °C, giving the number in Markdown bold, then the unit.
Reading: **50** °C
